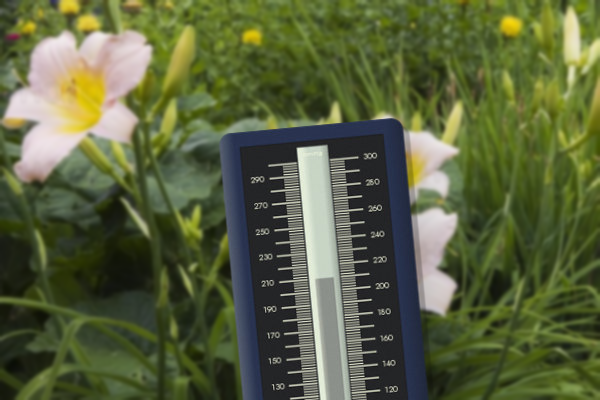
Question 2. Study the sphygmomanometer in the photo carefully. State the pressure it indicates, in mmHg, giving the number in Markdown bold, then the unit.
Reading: **210** mmHg
